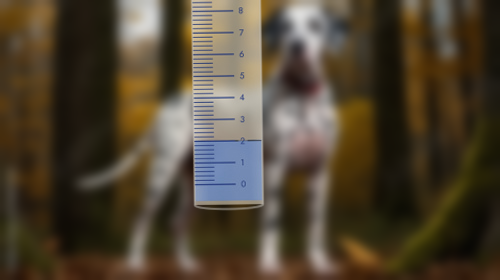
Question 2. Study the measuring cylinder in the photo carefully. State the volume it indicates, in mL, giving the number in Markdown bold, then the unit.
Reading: **2** mL
